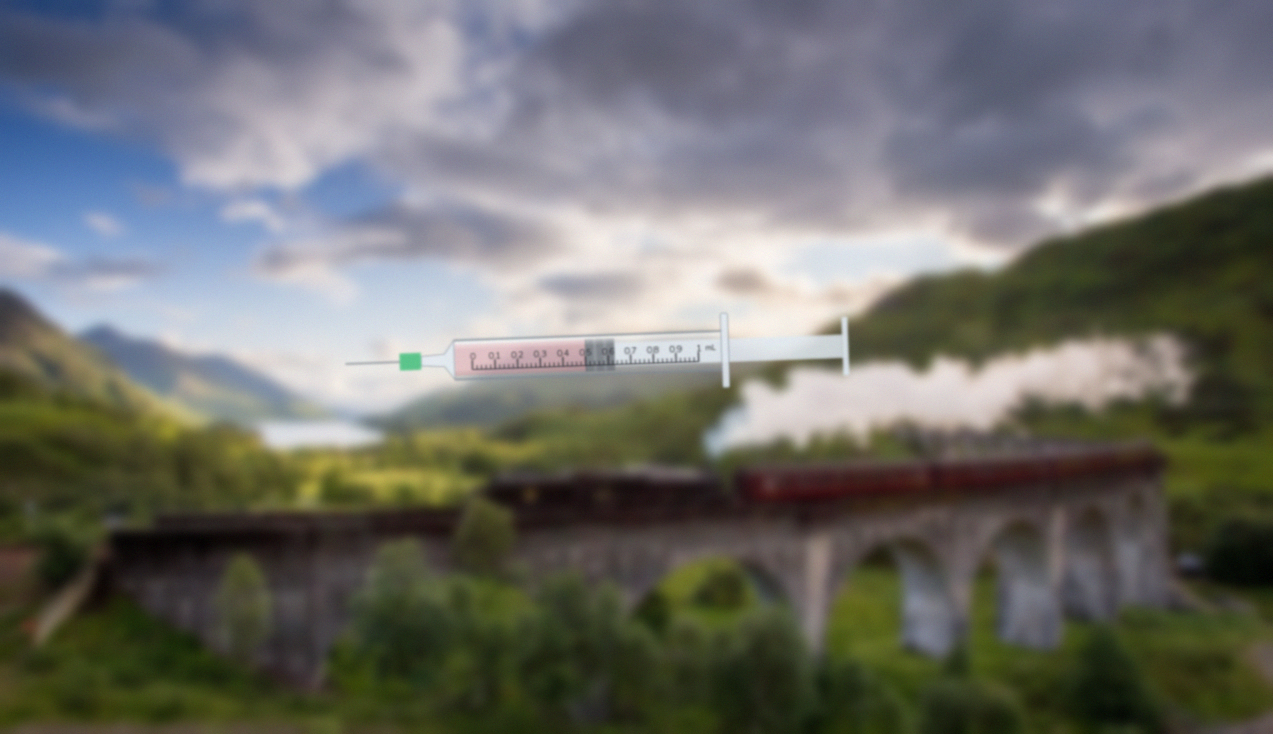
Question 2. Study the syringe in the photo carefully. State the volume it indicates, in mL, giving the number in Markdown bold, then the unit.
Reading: **0.5** mL
